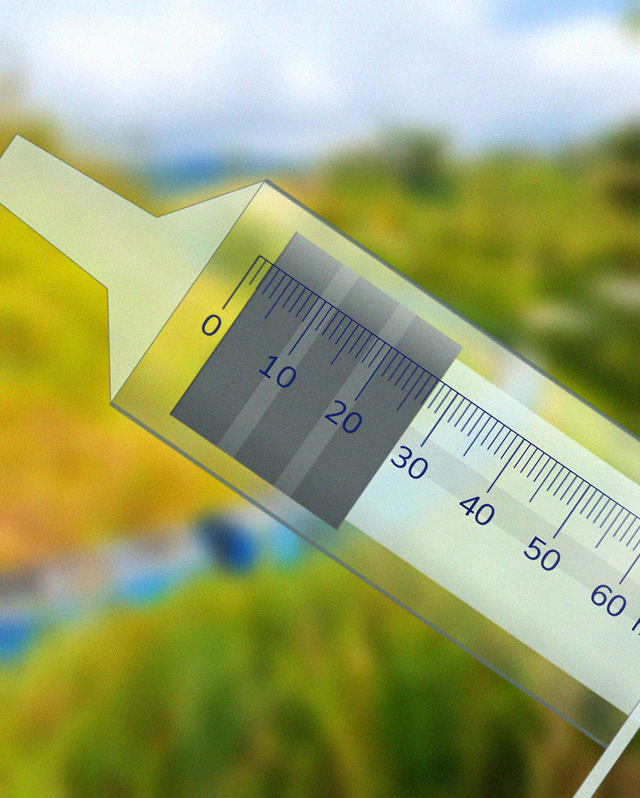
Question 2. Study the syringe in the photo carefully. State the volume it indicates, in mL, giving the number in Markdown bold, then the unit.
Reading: **2** mL
